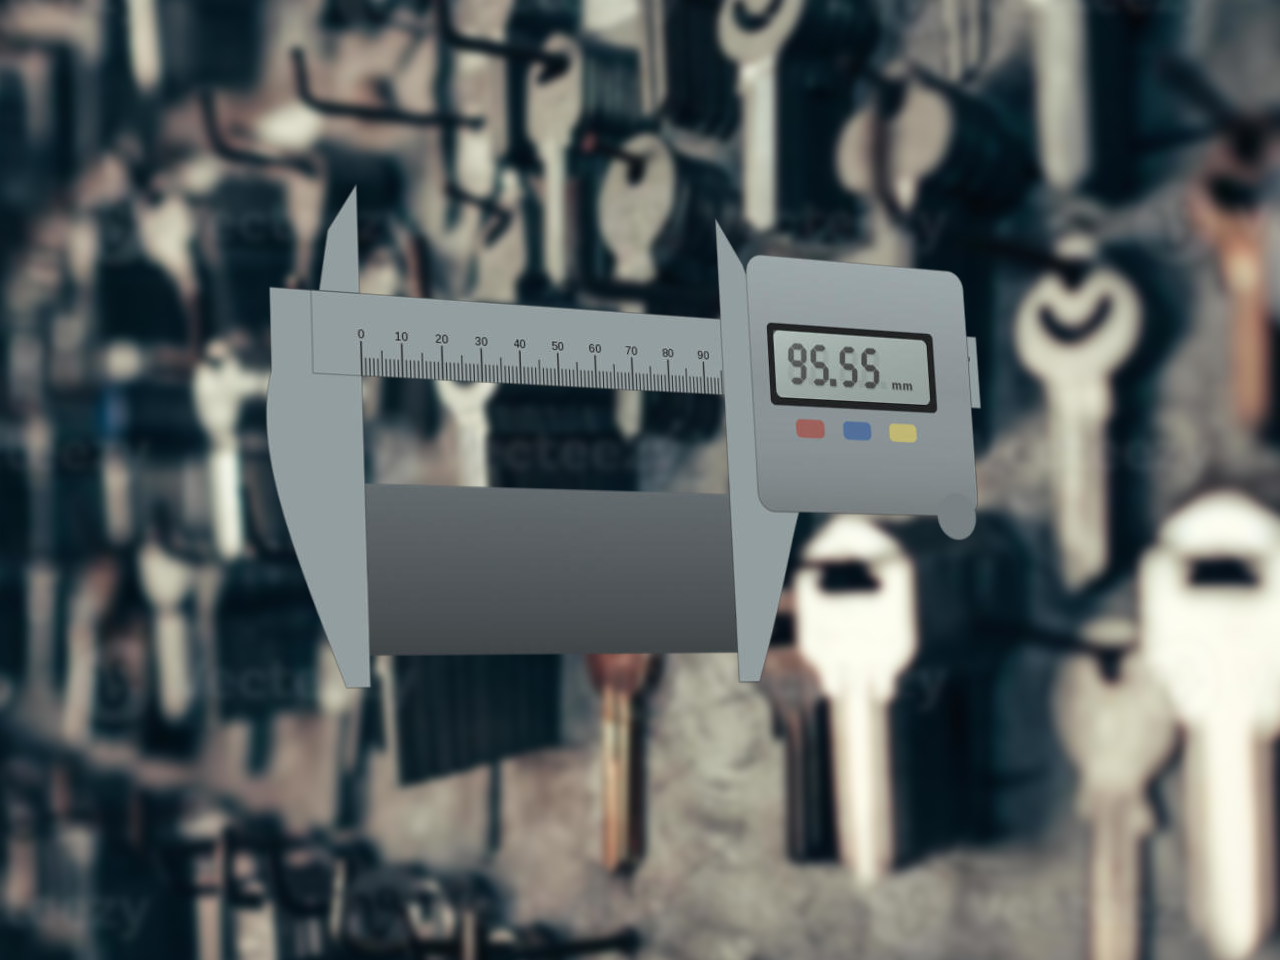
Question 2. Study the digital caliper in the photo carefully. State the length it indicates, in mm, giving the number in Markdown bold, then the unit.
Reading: **95.55** mm
